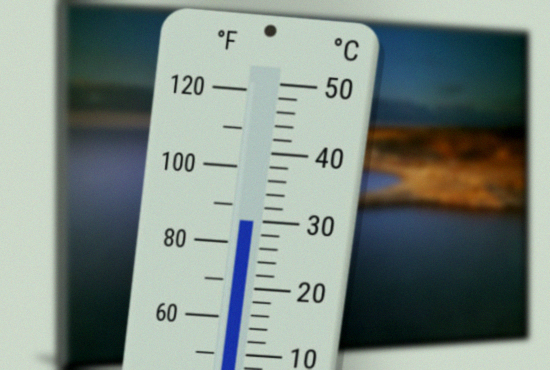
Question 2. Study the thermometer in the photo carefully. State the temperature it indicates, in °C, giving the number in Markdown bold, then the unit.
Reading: **30** °C
